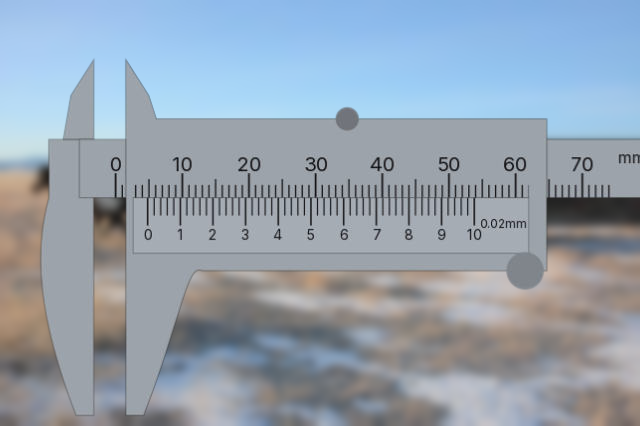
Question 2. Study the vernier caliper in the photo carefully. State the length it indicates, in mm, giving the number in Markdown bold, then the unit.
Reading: **4.8** mm
